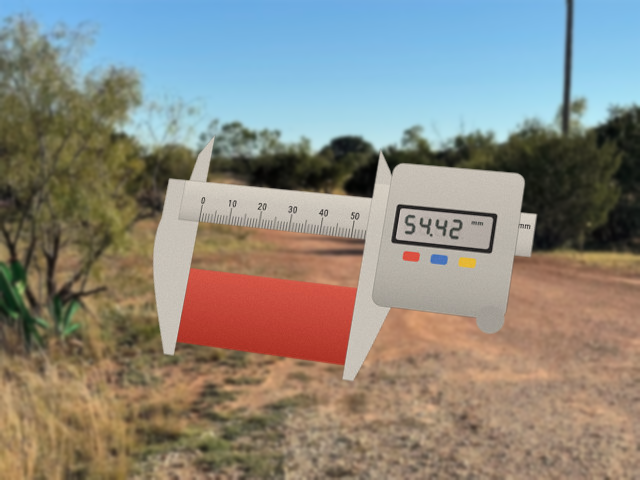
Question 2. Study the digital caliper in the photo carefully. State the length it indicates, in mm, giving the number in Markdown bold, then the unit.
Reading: **54.42** mm
